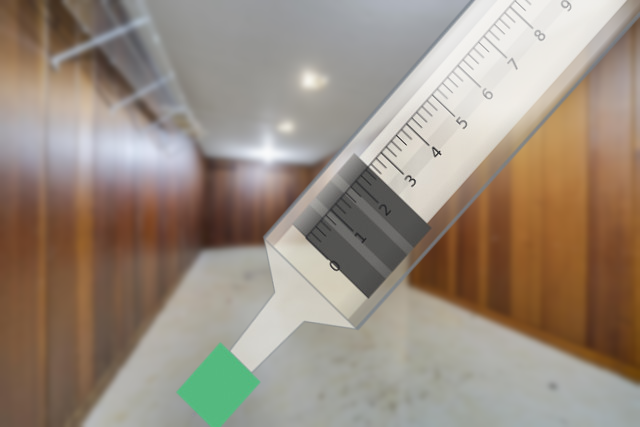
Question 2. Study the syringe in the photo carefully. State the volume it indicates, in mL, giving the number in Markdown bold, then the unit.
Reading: **0** mL
